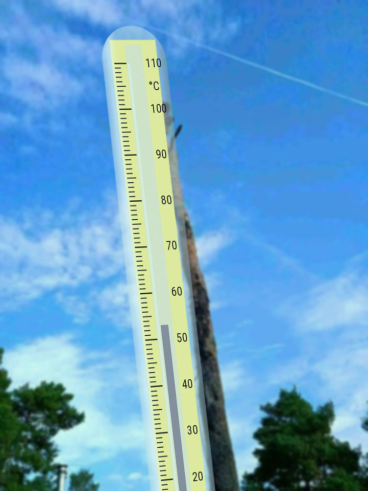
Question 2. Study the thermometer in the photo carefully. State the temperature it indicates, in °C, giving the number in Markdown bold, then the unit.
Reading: **53** °C
